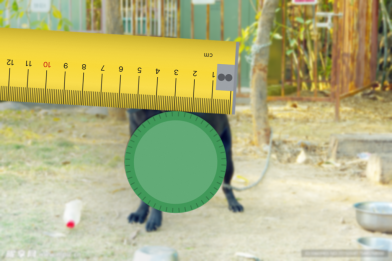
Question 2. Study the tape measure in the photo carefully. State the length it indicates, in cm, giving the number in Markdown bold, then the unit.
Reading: **5.5** cm
